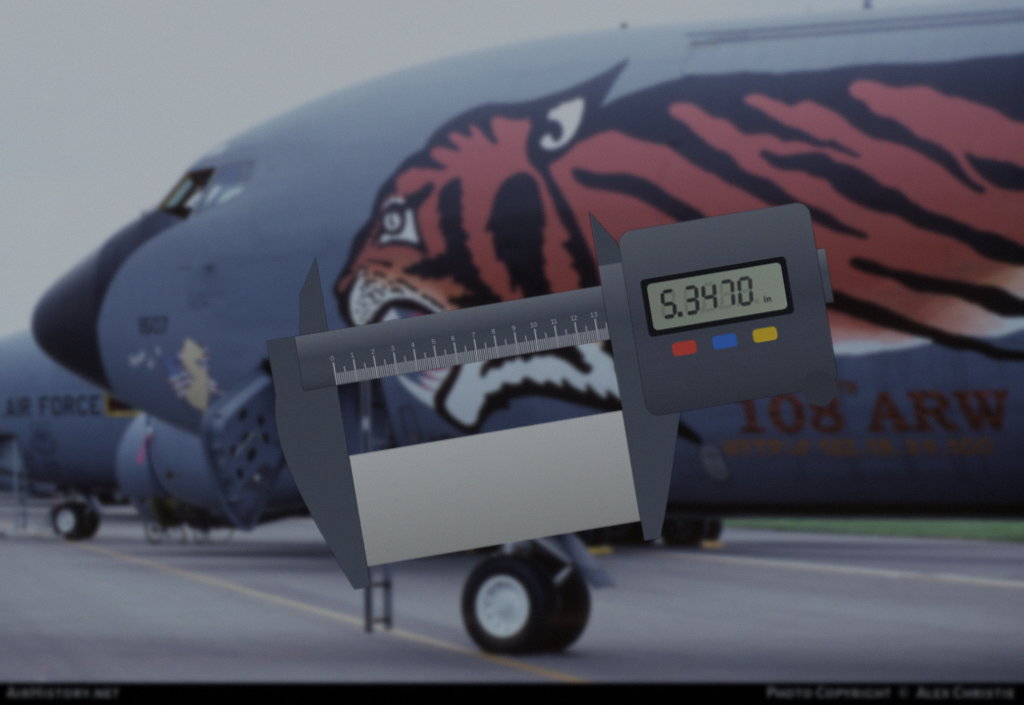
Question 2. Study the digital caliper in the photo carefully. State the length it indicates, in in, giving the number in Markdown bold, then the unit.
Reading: **5.3470** in
